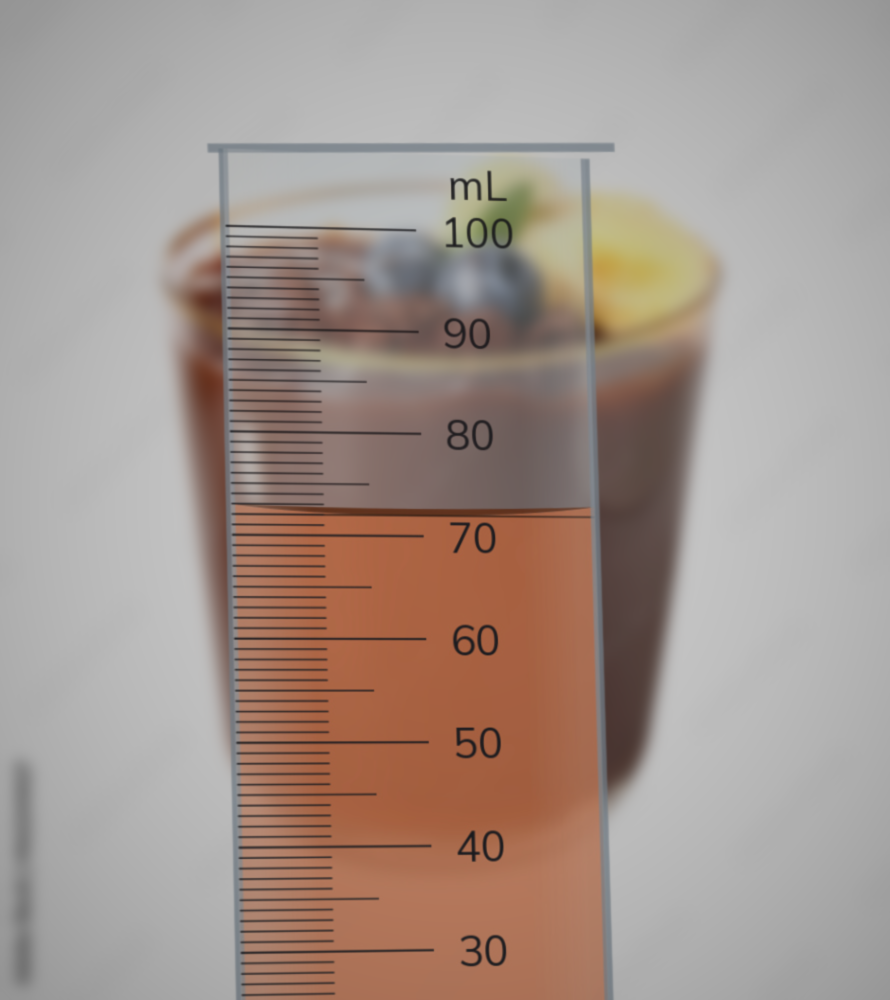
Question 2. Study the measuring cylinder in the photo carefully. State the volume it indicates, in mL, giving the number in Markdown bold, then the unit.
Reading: **72** mL
